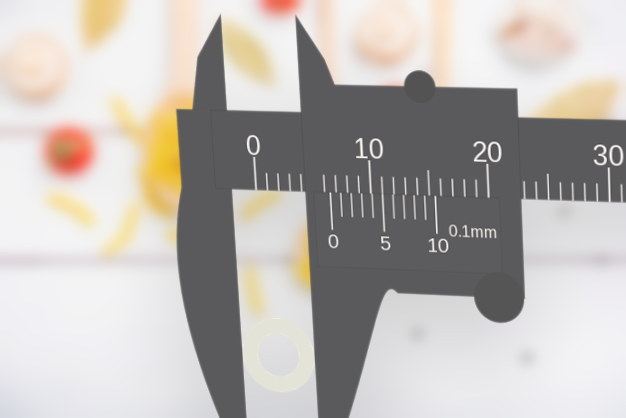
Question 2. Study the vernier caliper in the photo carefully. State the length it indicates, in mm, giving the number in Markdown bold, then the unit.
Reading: **6.5** mm
